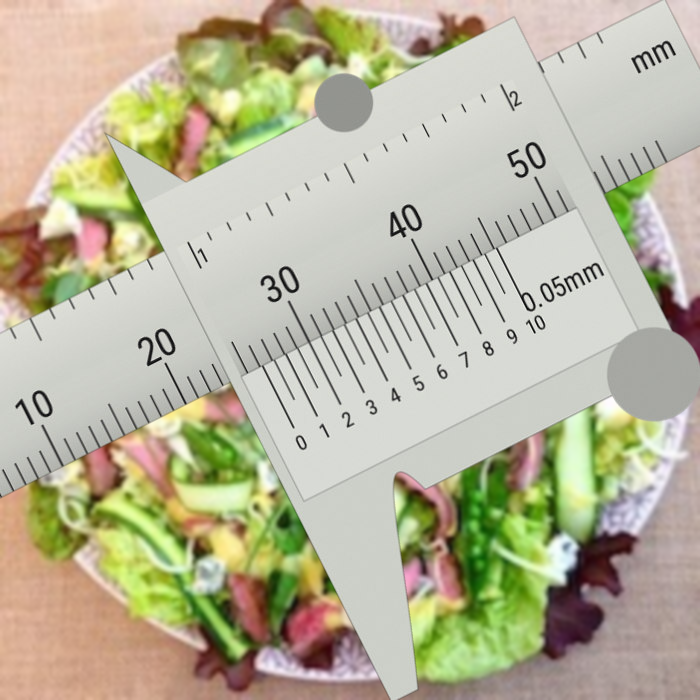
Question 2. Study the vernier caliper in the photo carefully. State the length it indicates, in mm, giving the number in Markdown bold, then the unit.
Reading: **26.2** mm
